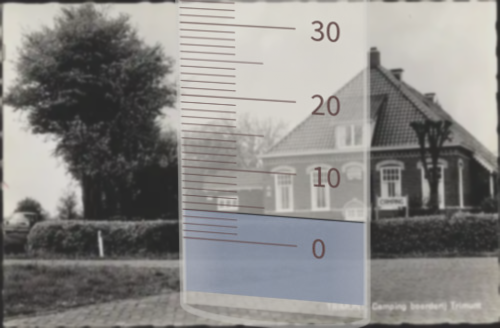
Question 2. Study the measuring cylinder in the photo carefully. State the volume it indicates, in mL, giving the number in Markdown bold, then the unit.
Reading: **4** mL
